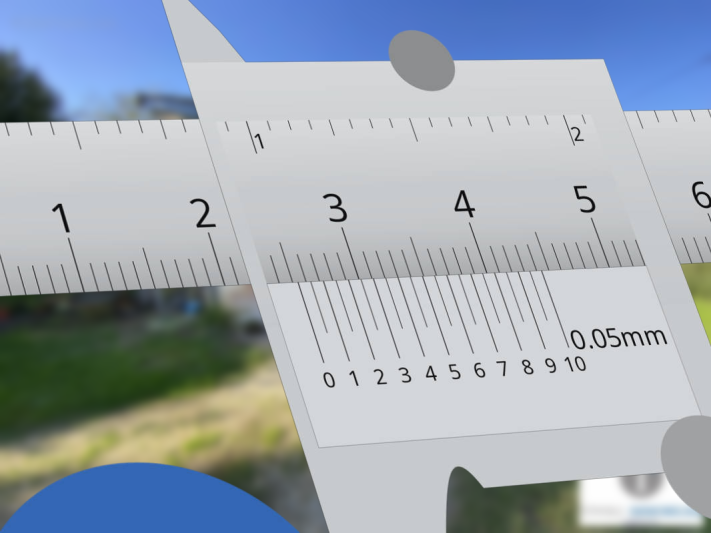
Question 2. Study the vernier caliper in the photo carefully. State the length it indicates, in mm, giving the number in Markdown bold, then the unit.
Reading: **25.4** mm
